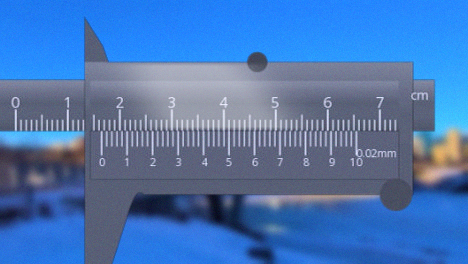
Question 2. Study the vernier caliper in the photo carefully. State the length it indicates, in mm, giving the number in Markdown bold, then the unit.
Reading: **16.5** mm
